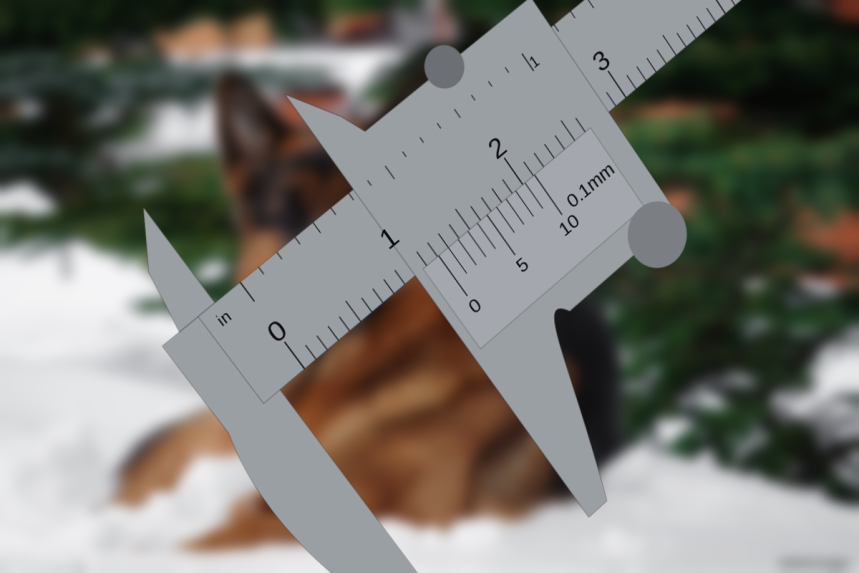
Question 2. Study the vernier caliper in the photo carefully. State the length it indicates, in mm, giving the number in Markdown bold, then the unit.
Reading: **12.1** mm
